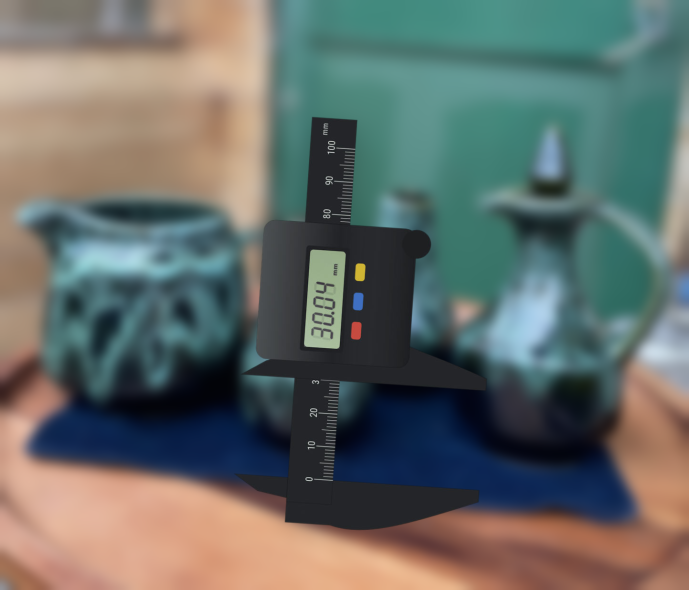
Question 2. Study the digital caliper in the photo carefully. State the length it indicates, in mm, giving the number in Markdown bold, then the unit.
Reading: **30.04** mm
